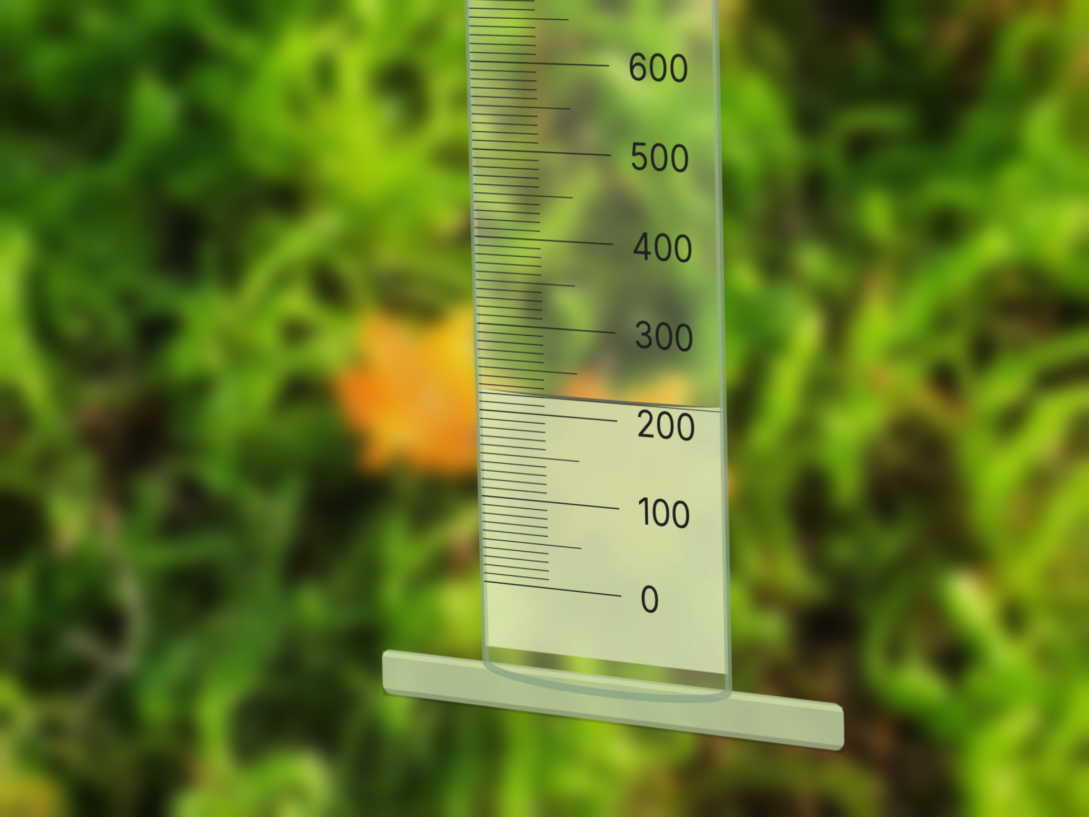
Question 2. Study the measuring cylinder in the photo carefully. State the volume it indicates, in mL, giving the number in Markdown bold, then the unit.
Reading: **220** mL
